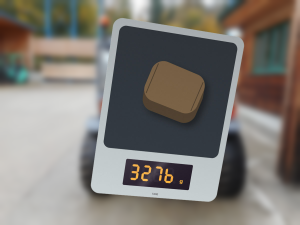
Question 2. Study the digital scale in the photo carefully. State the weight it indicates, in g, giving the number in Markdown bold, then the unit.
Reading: **3276** g
